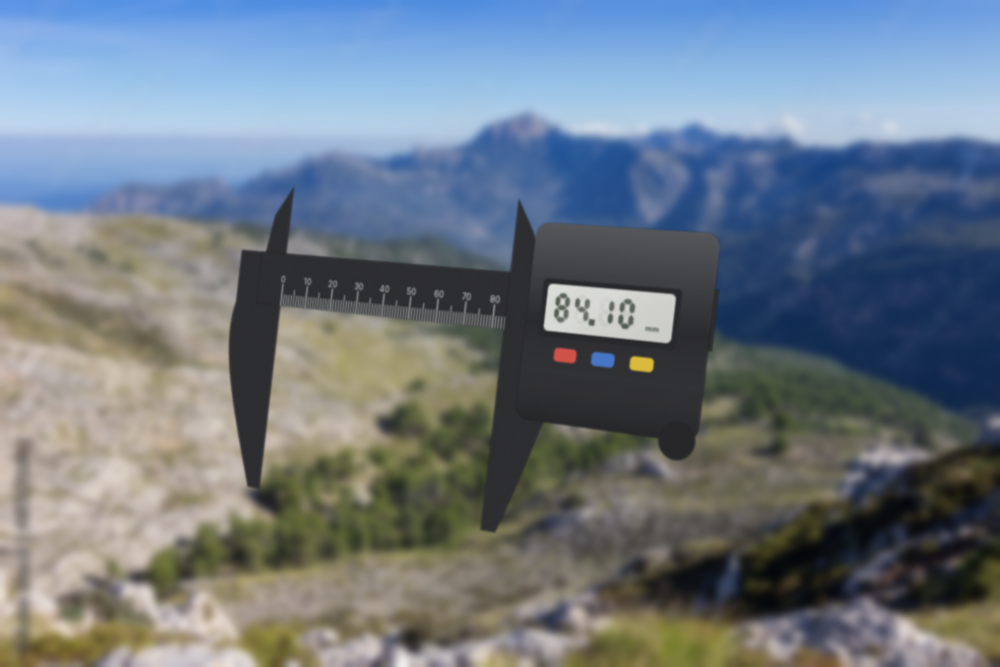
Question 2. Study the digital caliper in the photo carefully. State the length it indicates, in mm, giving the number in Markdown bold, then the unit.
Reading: **84.10** mm
